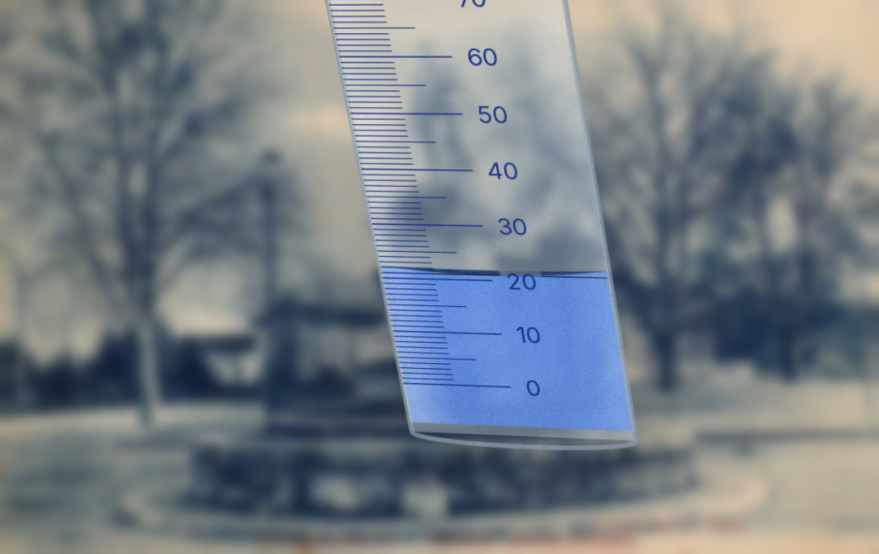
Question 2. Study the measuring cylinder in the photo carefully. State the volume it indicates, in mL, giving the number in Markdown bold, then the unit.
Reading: **21** mL
